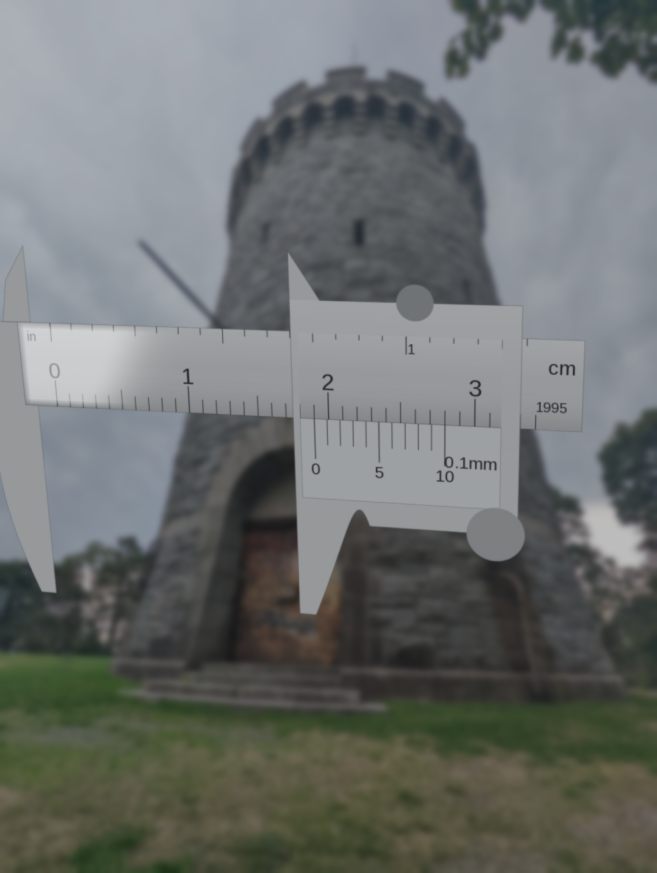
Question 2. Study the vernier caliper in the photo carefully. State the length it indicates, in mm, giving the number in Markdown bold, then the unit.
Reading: **19.0** mm
